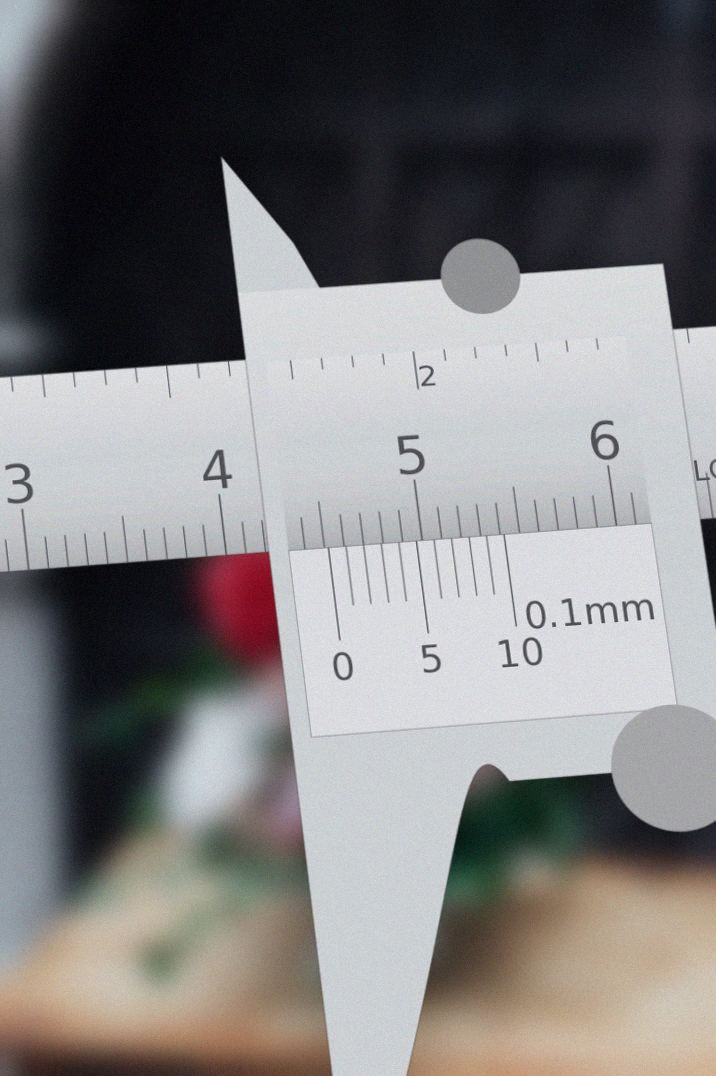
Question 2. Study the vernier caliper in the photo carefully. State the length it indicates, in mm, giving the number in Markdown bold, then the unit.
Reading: **45.2** mm
